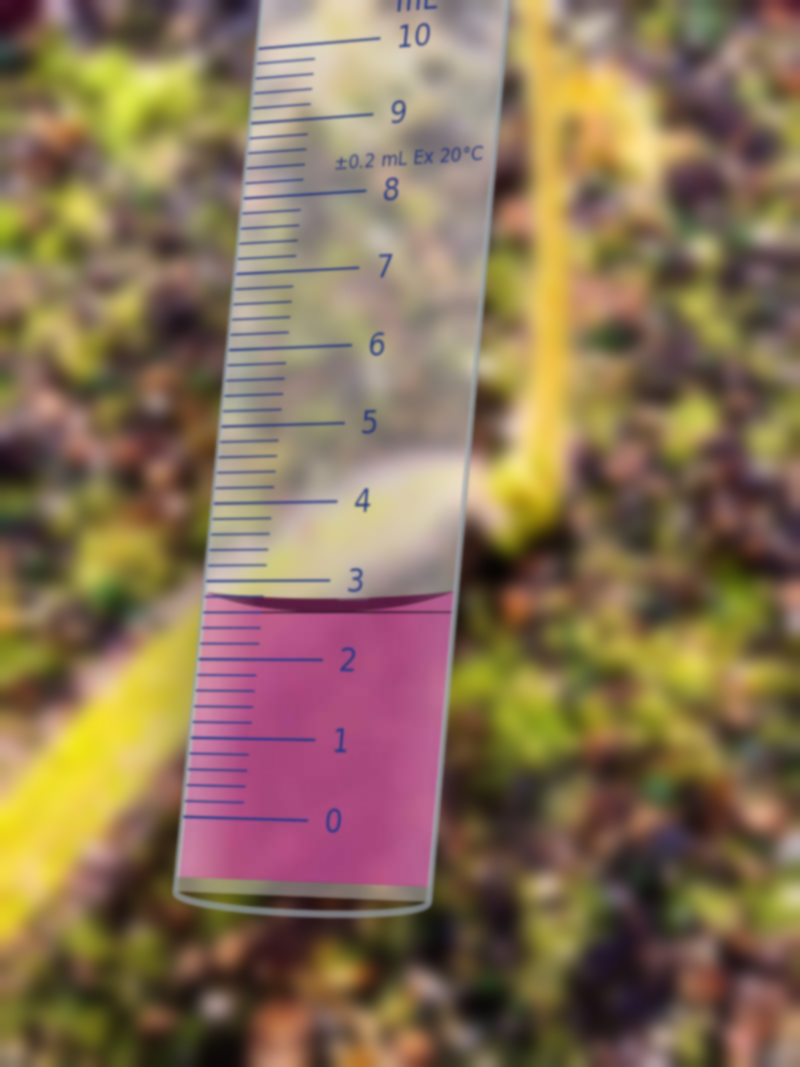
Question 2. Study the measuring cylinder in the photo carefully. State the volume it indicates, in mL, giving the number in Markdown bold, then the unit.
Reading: **2.6** mL
